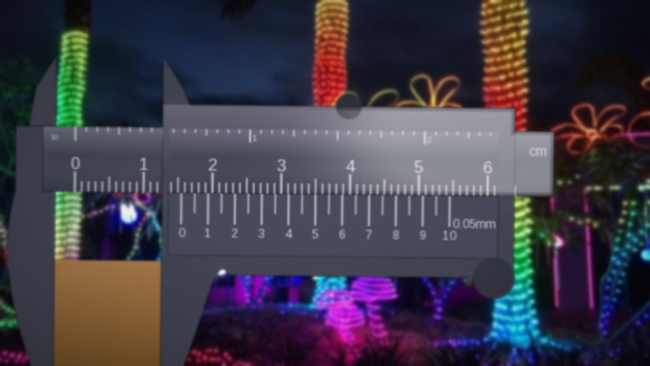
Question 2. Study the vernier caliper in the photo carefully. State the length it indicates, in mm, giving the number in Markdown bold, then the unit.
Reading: **15.5** mm
